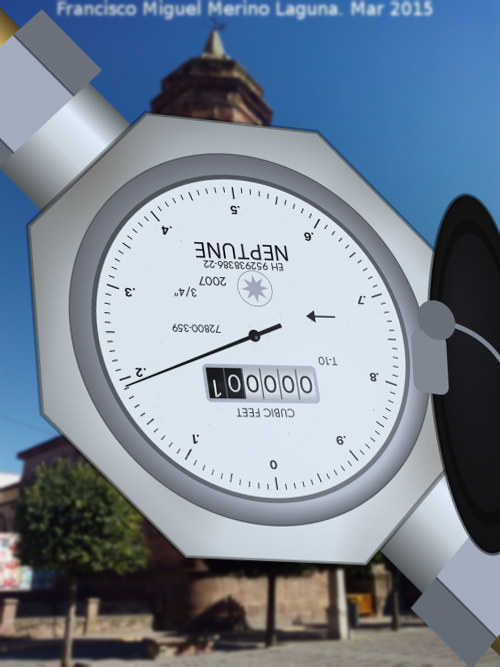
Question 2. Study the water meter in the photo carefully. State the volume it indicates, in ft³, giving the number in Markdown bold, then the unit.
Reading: **1.19** ft³
